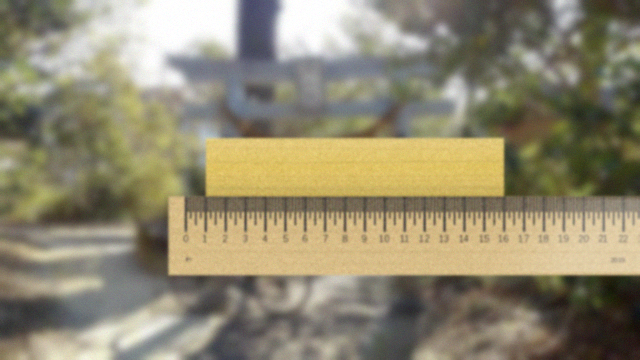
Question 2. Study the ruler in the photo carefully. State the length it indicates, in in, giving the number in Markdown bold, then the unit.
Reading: **15** in
